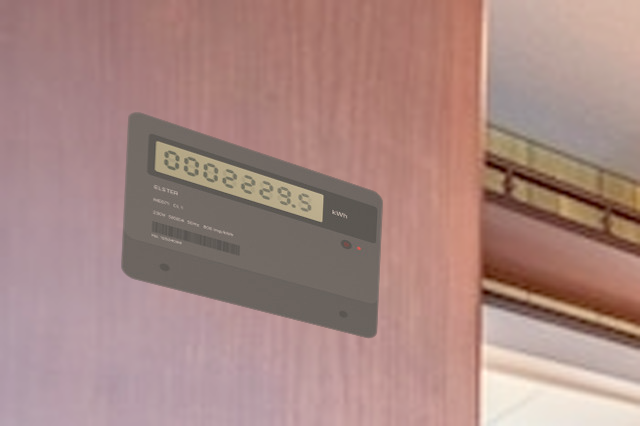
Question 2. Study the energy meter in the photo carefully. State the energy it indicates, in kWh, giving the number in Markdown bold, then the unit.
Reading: **2229.5** kWh
